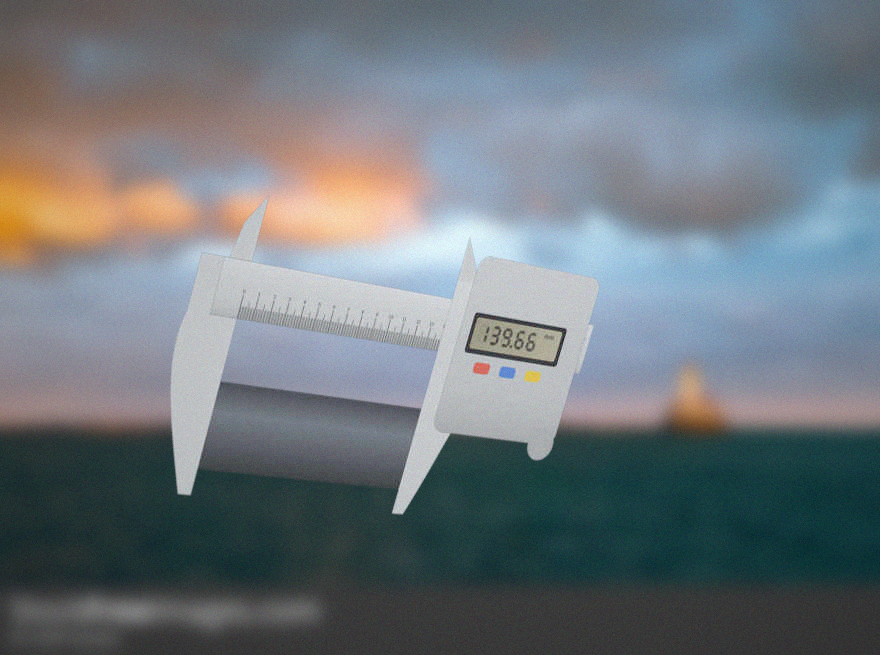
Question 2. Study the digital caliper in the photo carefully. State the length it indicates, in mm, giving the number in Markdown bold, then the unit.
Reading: **139.66** mm
